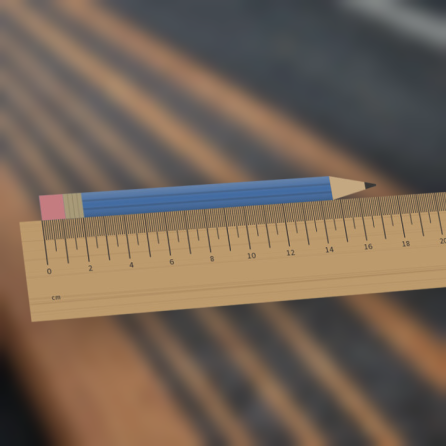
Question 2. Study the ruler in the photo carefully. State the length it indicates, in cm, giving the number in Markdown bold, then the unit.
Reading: **17** cm
